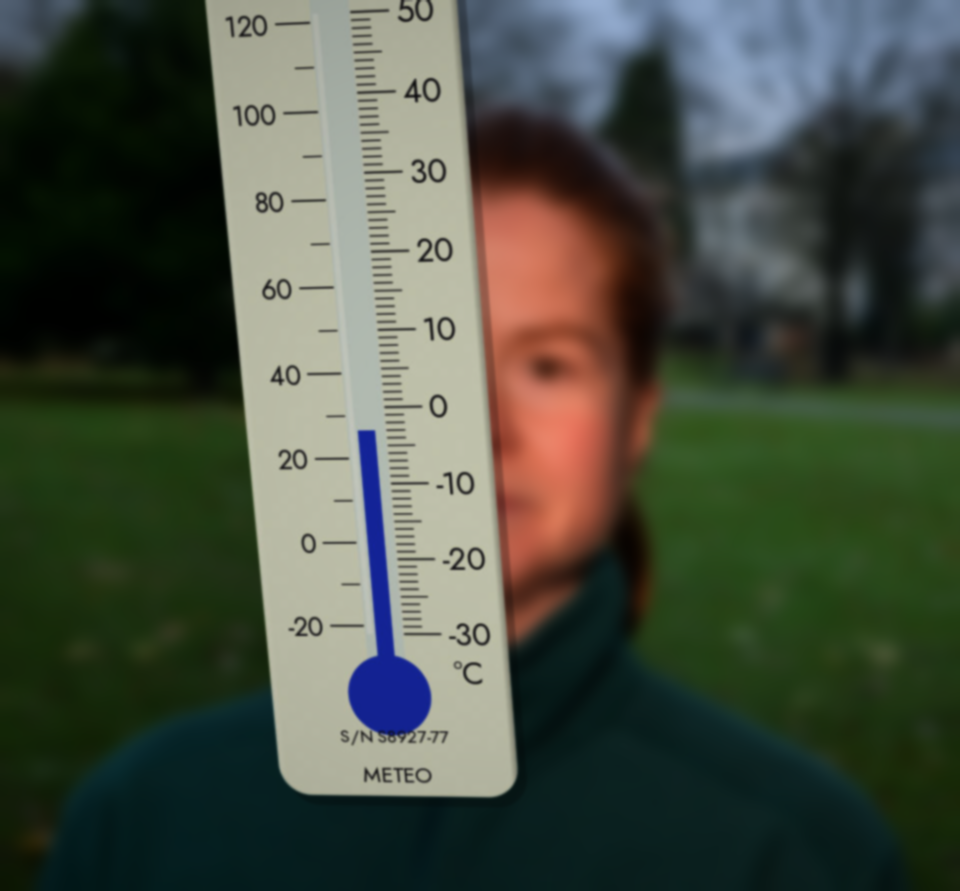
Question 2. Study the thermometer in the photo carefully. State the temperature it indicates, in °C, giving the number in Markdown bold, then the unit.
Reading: **-3** °C
